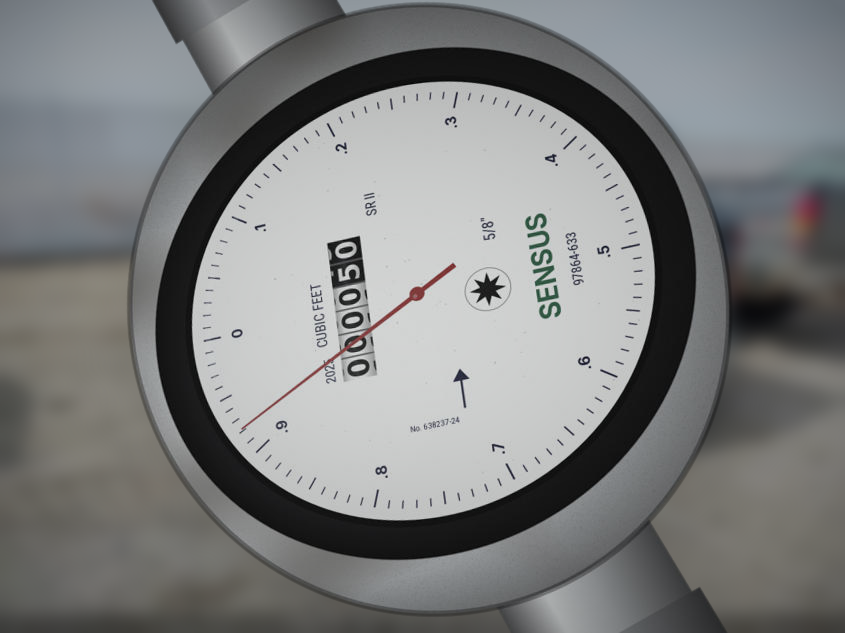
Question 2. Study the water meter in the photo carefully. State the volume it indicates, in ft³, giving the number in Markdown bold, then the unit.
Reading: **49.92** ft³
